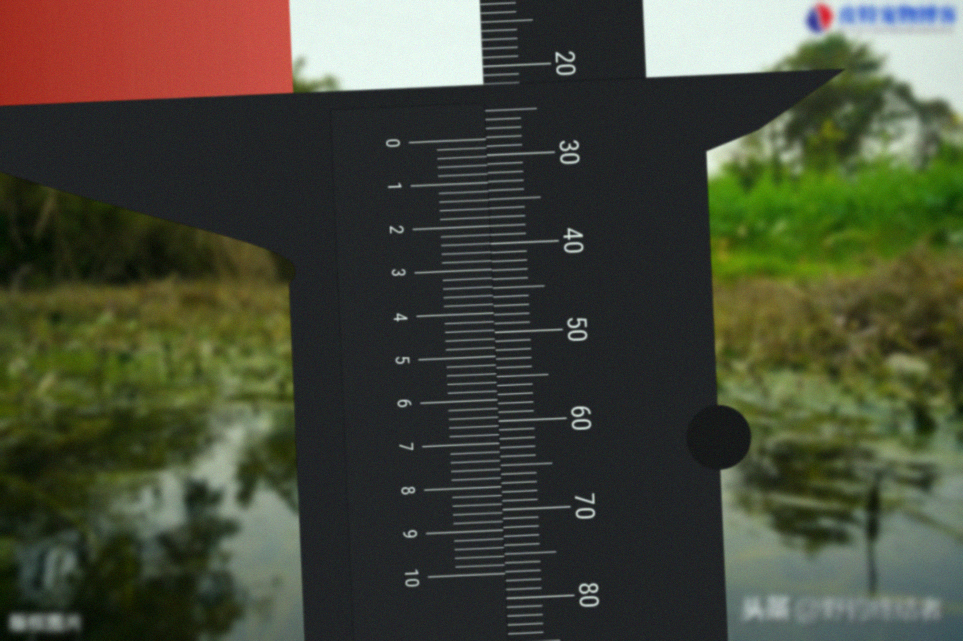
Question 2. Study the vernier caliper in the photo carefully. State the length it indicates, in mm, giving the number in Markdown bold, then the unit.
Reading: **28.2** mm
